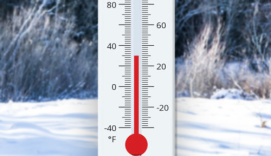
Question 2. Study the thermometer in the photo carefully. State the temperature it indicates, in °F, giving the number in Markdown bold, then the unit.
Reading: **30** °F
